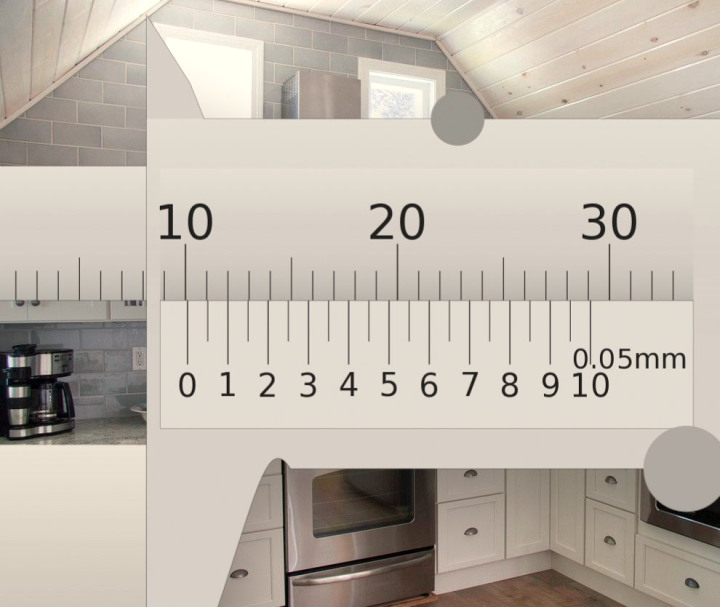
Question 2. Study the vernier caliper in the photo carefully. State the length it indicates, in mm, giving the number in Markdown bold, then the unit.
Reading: **10.10** mm
